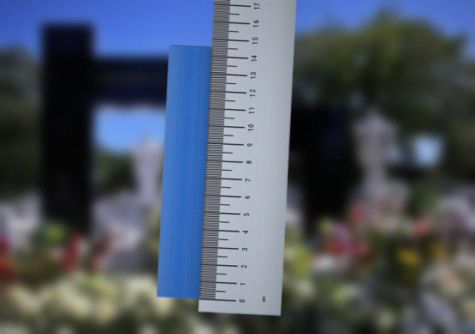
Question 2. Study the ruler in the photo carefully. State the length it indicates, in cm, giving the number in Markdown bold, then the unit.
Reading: **14.5** cm
